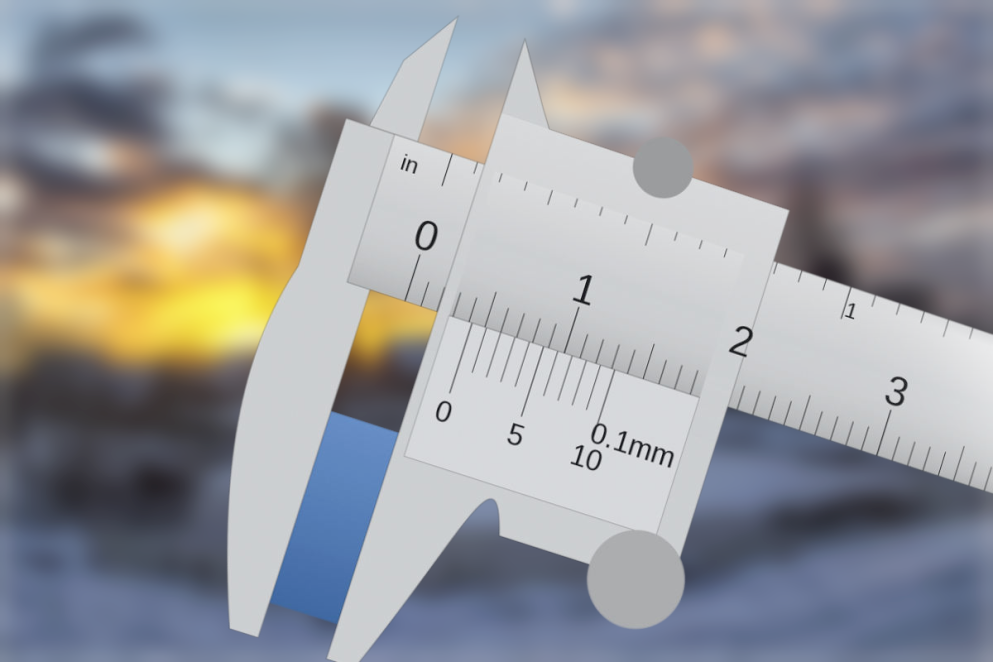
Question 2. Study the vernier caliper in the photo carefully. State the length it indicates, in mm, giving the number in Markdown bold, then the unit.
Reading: **4.2** mm
